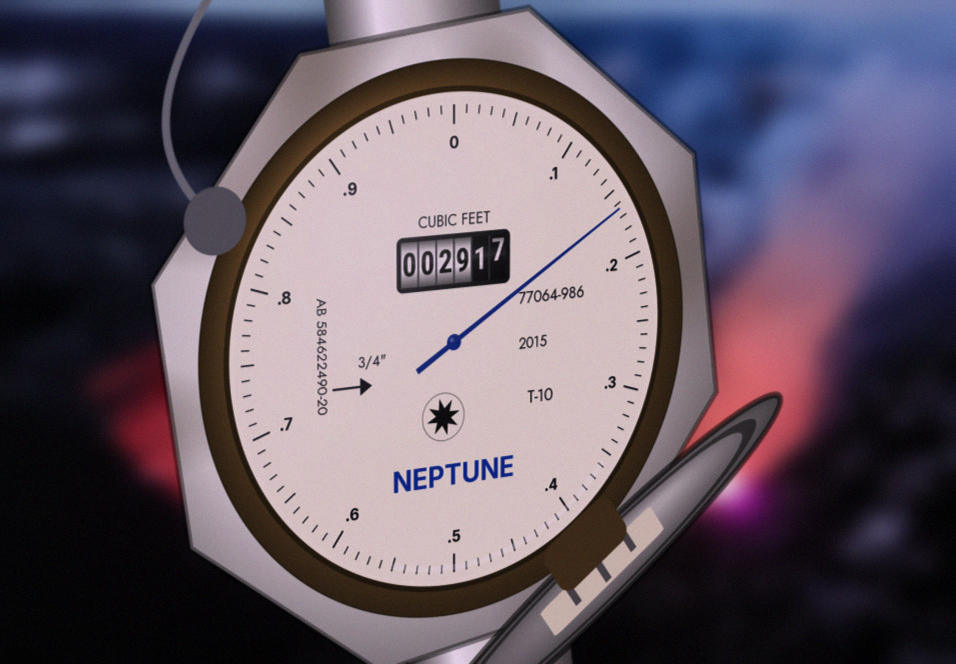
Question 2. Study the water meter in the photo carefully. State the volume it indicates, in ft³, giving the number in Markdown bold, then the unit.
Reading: **2917.16** ft³
